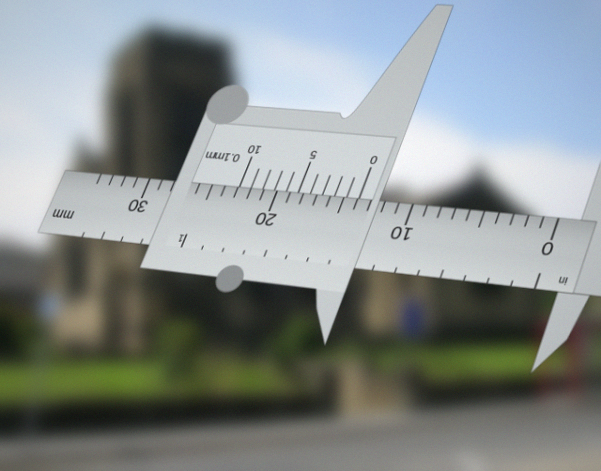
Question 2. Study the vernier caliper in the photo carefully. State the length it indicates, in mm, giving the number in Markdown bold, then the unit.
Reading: **13.9** mm
